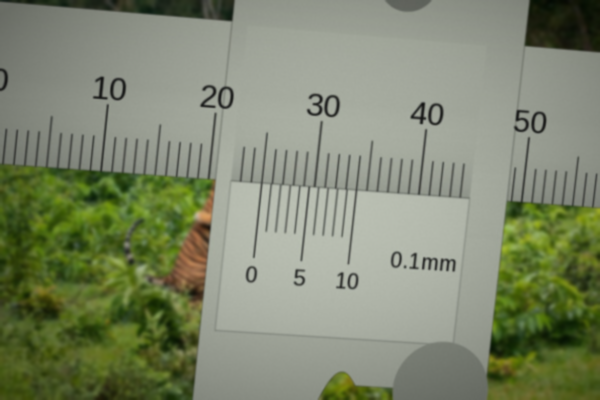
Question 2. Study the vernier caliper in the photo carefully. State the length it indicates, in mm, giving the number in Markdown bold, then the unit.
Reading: **25.0** mm
